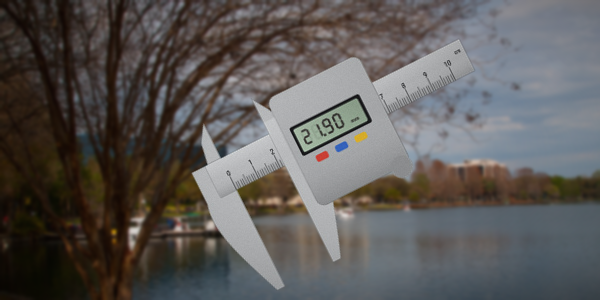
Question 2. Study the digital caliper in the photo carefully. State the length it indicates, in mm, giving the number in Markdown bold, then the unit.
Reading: **21.90** mm
